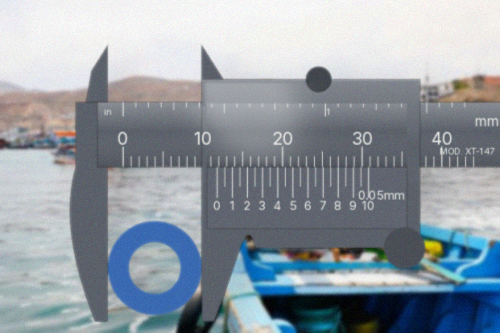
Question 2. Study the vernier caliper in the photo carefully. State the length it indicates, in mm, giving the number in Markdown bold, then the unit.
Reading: **11.8** mm
